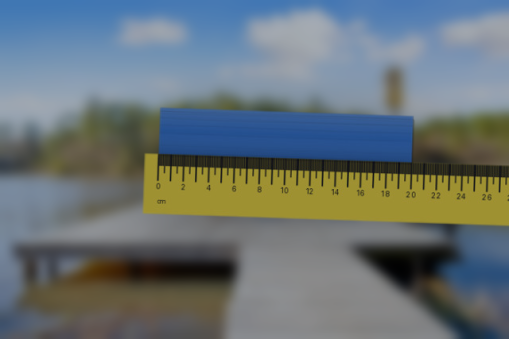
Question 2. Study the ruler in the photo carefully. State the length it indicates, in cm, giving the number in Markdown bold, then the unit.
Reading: **20** cm
